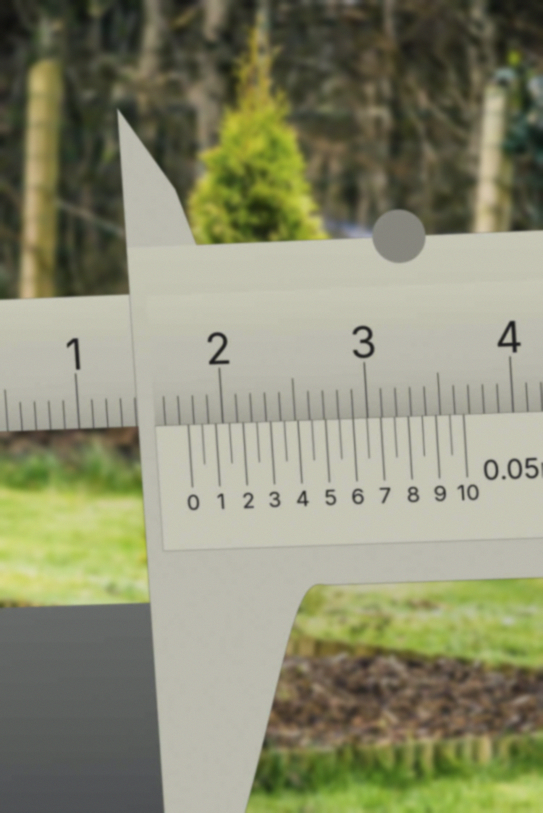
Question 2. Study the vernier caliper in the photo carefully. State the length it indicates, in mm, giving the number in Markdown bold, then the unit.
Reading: **17.6** mm
